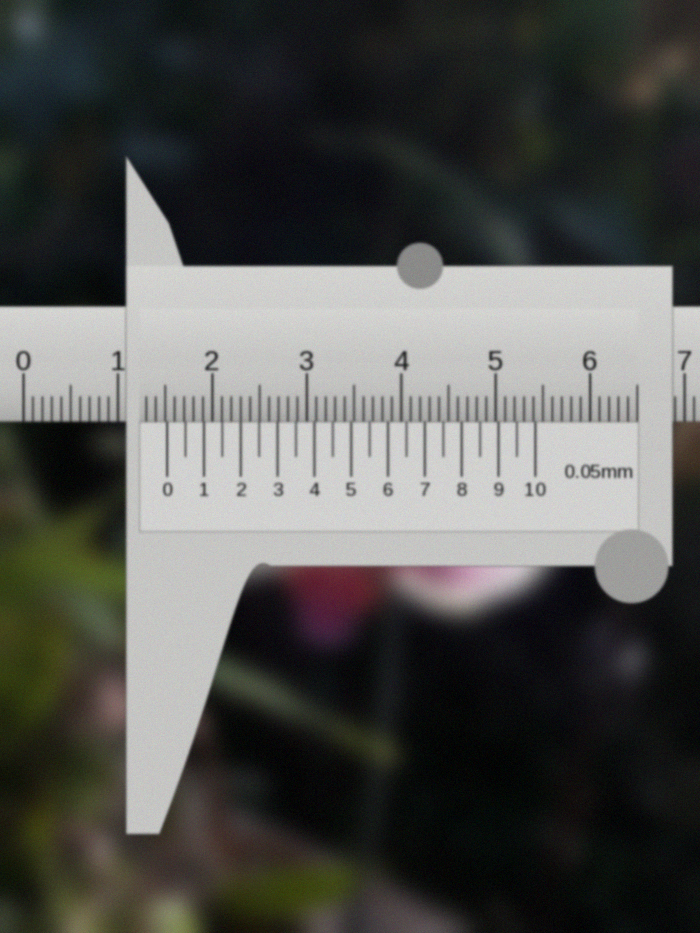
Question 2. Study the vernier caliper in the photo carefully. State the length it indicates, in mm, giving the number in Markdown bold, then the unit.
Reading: **15.2** mm
